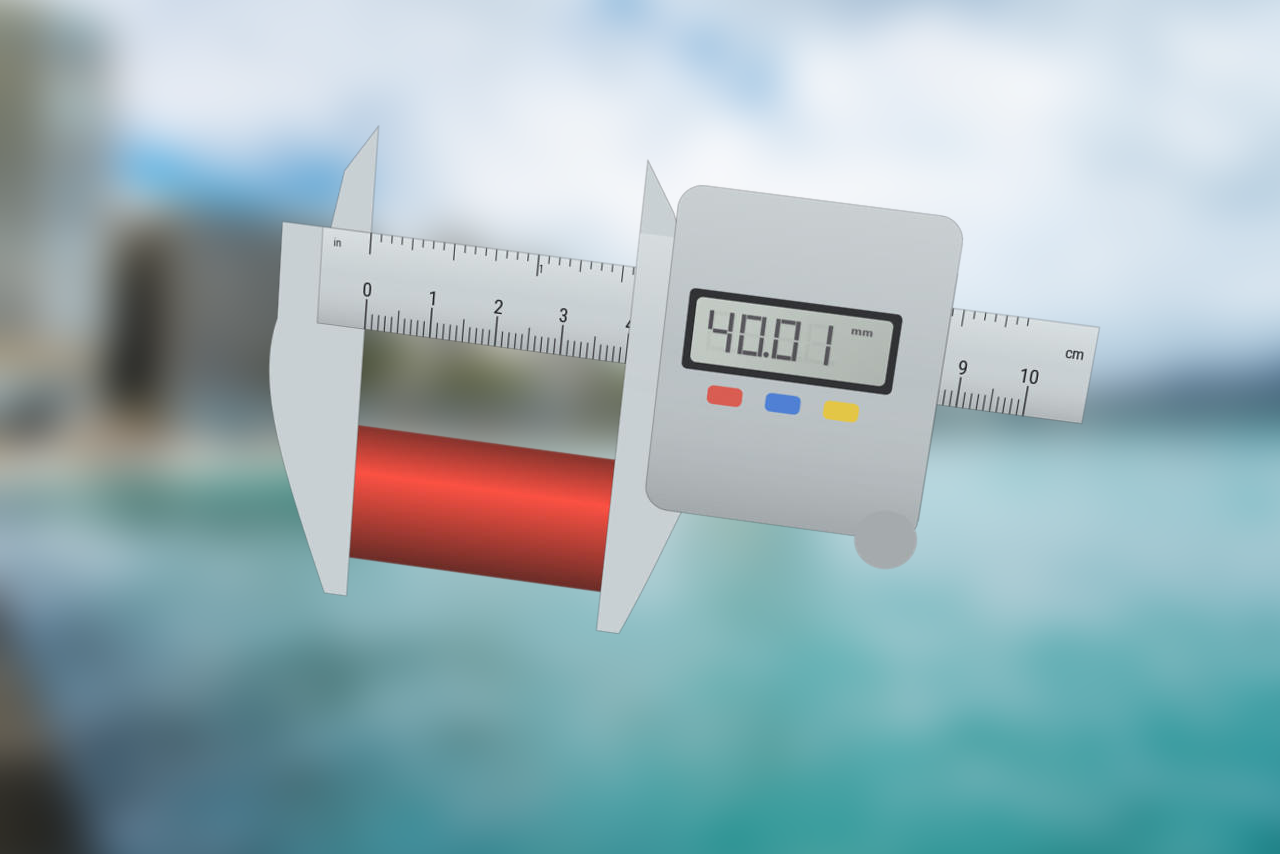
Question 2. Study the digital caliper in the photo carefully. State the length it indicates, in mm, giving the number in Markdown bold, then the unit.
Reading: **40.01** mm
